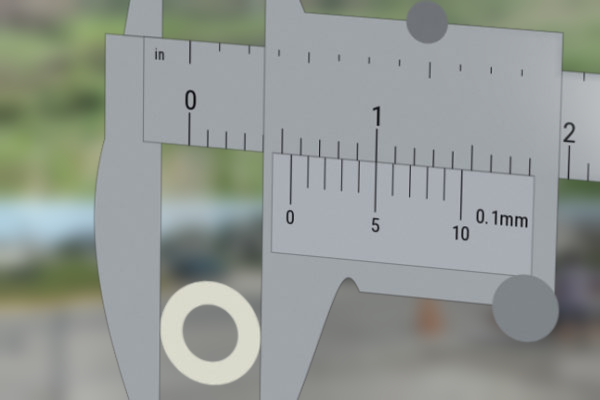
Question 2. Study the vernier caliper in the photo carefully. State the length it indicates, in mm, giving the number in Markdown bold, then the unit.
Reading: **5.5** mm
